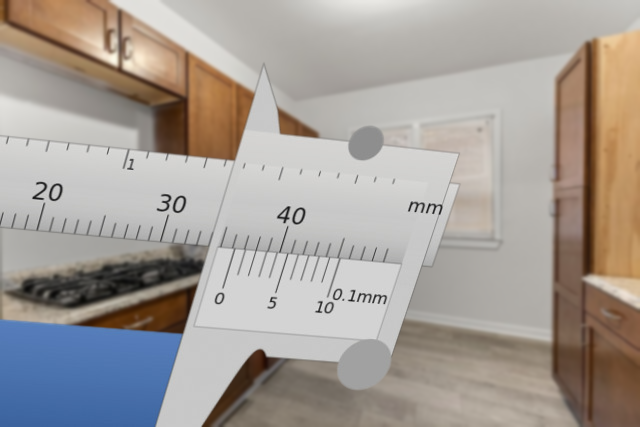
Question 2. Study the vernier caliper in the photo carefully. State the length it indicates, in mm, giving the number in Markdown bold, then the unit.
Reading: **36.2** mm
